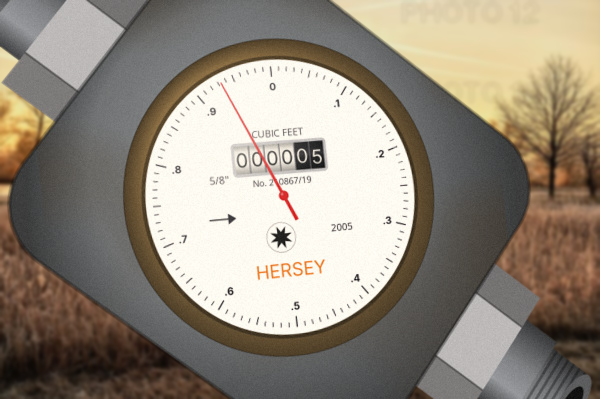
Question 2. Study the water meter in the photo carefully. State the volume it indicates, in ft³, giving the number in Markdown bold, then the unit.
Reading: **4.93** ft³
